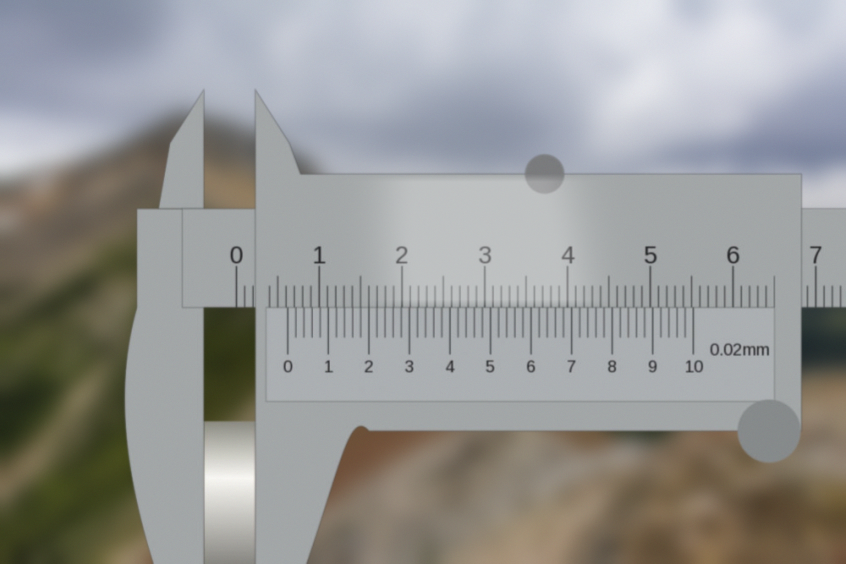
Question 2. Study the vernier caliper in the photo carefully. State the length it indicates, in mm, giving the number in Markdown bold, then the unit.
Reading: **6.2** mm
